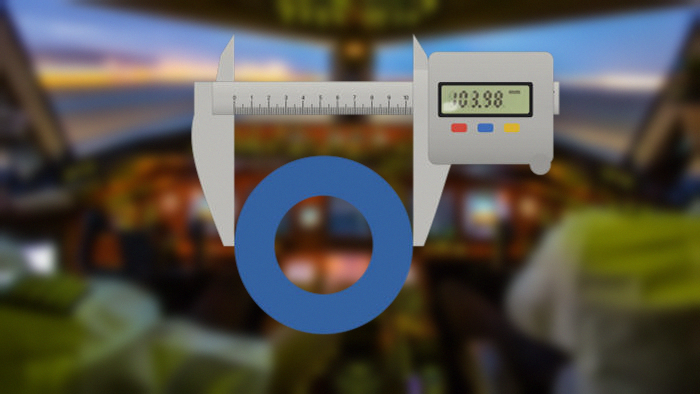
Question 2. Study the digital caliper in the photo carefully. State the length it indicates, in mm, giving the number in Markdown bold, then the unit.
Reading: **103.98** mm
